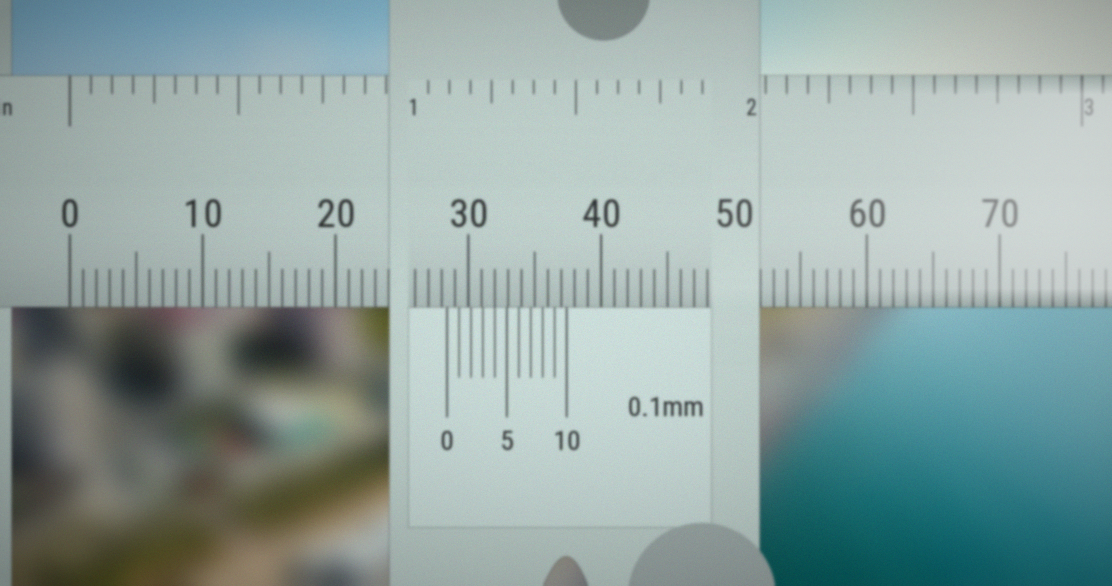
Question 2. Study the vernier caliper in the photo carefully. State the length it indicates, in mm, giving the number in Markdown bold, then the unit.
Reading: **28.4** mm
